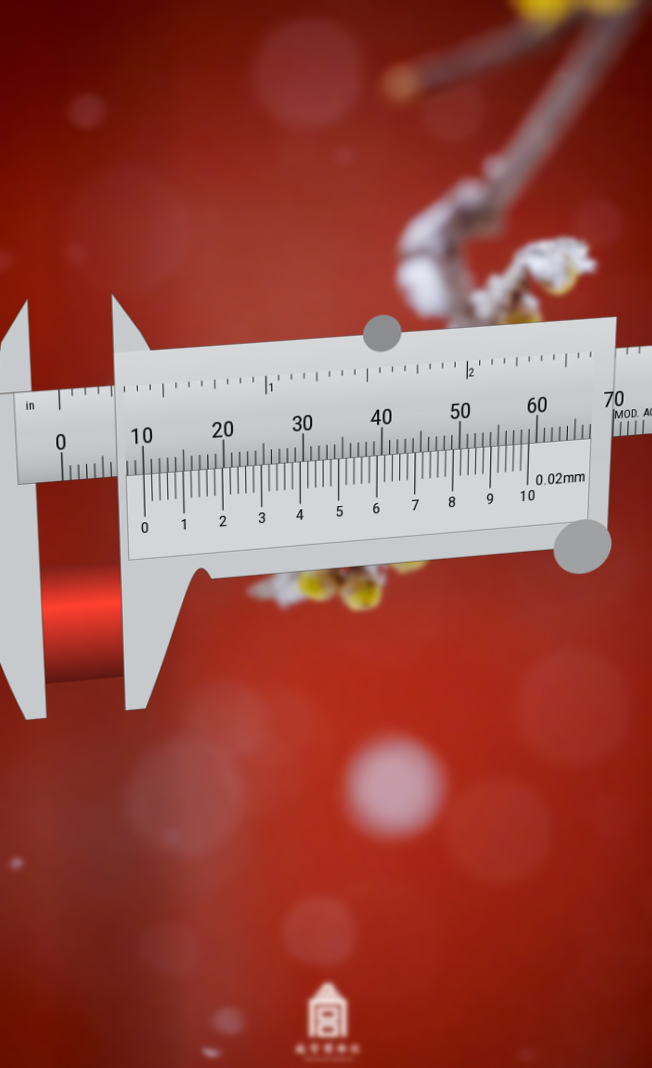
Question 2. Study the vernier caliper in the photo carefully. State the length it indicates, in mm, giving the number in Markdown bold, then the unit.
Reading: **10.0** mm
